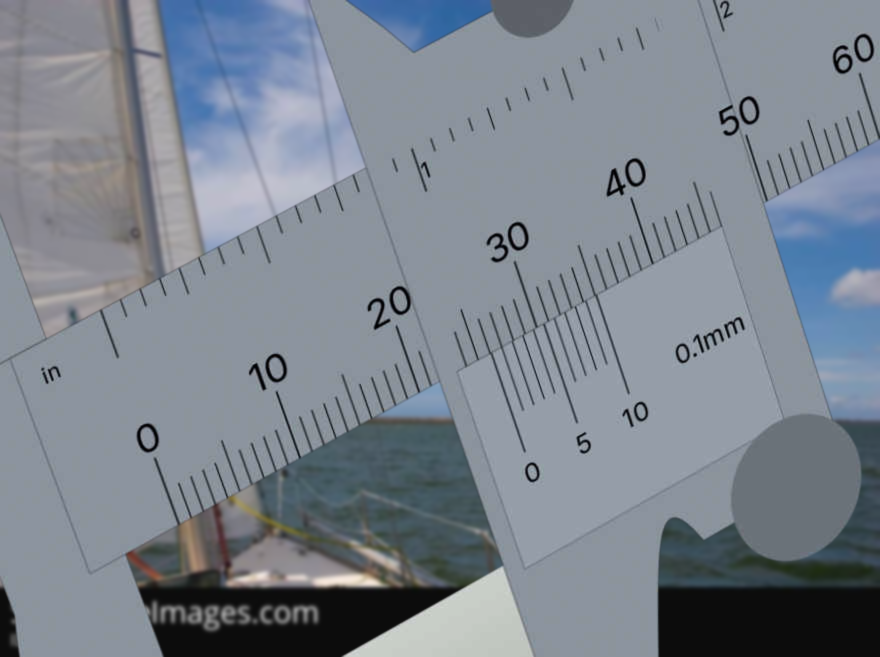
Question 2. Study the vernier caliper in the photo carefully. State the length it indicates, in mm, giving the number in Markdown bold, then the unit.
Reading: **26.1** mm
